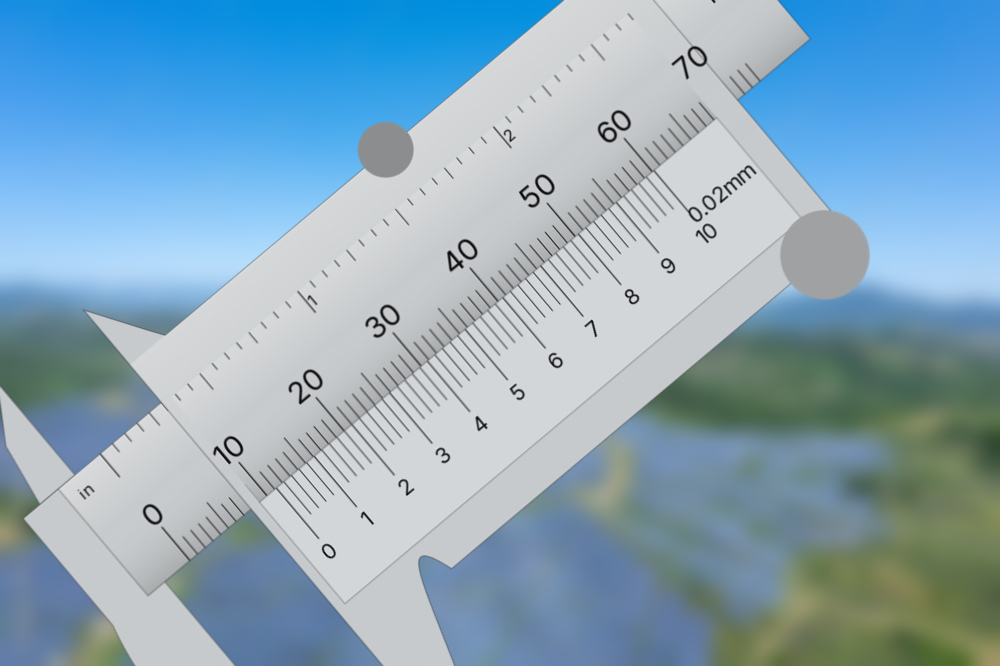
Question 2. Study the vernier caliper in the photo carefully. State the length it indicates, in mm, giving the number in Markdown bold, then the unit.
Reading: **11.2** mm
